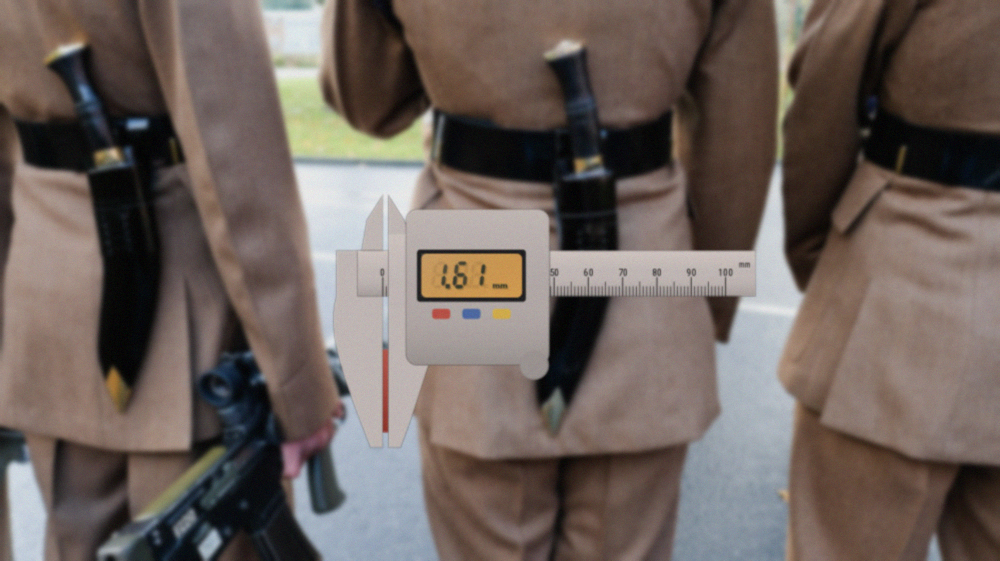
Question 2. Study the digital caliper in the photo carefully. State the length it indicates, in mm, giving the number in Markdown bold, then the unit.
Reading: **1.61** mm
